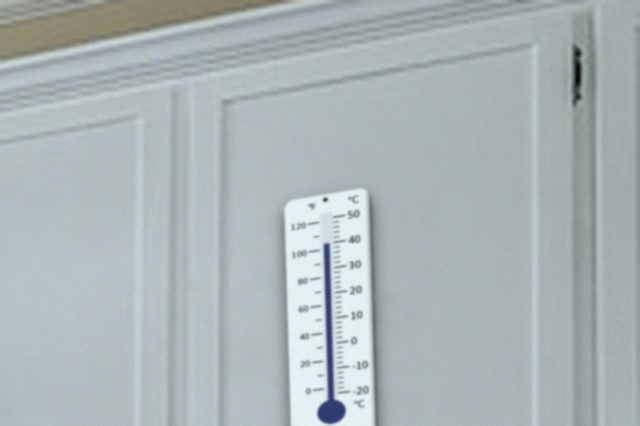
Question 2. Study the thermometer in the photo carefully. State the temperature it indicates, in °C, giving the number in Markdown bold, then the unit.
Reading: **40** °C
